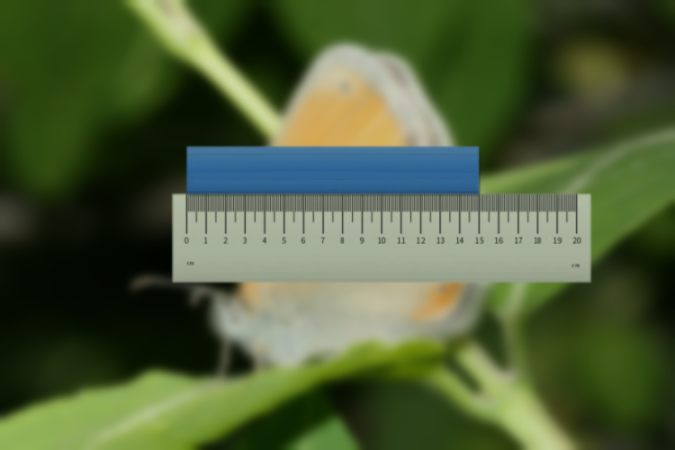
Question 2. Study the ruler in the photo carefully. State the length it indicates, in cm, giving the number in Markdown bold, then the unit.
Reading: **15** cm
